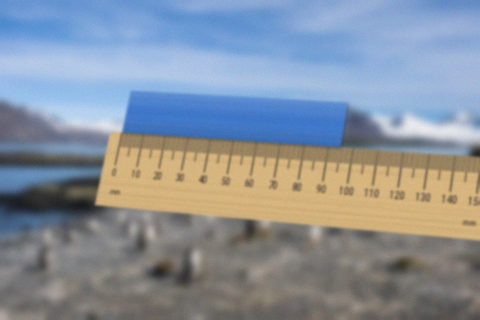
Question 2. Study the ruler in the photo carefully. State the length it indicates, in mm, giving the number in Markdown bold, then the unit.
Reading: **95** mm
